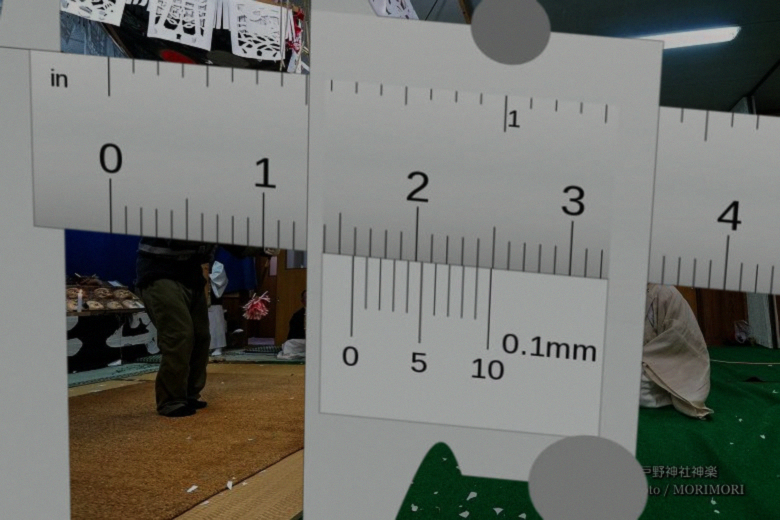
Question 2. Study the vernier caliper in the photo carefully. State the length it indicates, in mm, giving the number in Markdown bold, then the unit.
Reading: **15.9** mm
